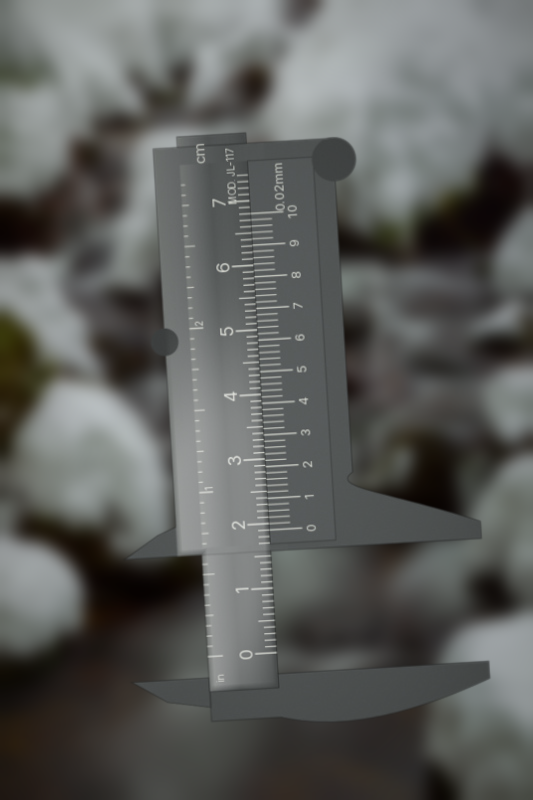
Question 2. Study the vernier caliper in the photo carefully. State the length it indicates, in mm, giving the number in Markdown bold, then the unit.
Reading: **19.0** mm
